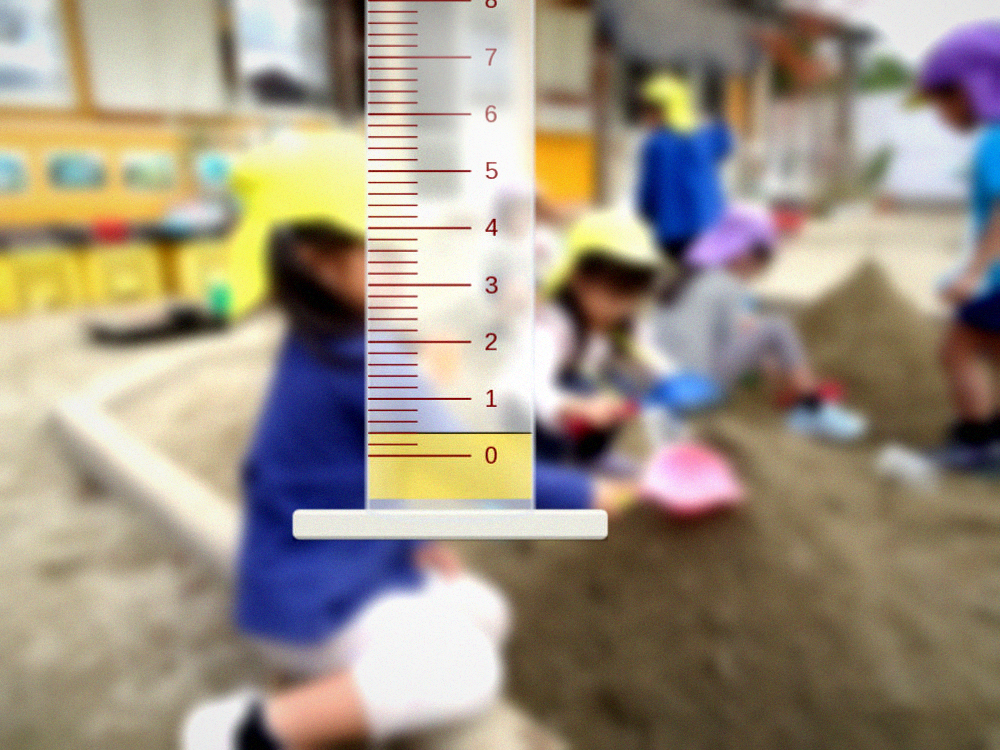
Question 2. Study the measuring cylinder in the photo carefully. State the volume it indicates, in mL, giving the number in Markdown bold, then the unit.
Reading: **0.4** mL
